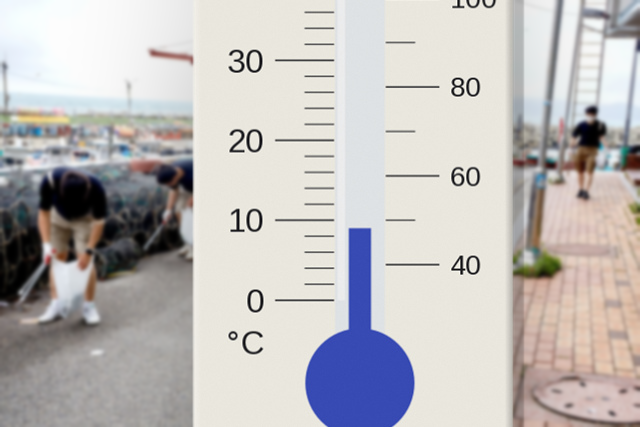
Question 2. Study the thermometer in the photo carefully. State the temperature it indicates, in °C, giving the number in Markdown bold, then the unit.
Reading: **9** °C
